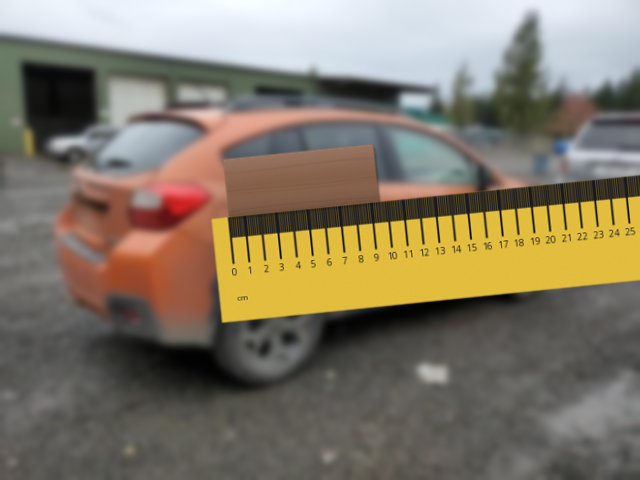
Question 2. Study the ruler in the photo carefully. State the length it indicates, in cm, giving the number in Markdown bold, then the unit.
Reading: **9.5** cm
